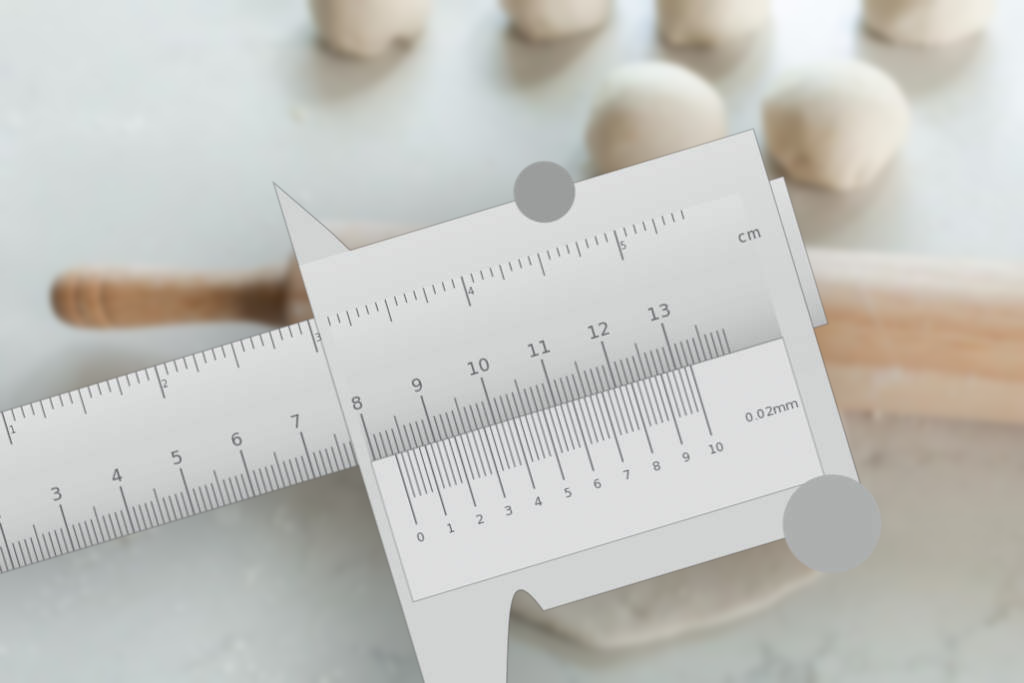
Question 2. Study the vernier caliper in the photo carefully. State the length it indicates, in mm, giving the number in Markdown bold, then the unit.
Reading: **83.4** mm
